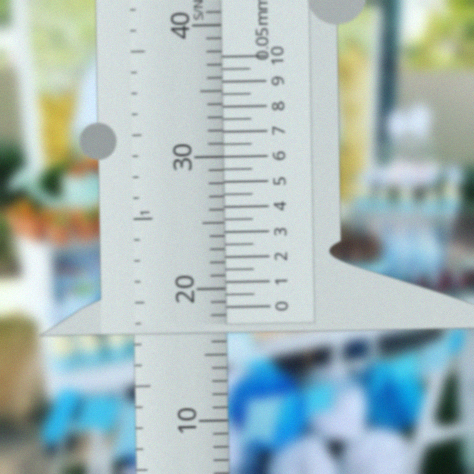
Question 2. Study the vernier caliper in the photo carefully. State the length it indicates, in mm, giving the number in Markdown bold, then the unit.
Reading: **18.6** mm
